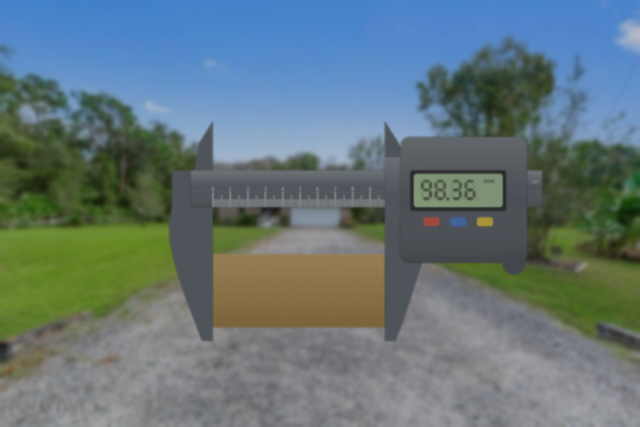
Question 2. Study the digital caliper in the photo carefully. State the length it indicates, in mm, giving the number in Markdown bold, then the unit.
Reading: **98.36** mm
